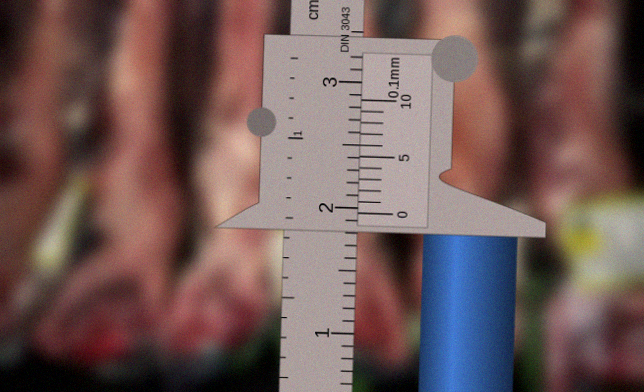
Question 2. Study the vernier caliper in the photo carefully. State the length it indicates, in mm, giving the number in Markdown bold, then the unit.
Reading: **19.6** mm
